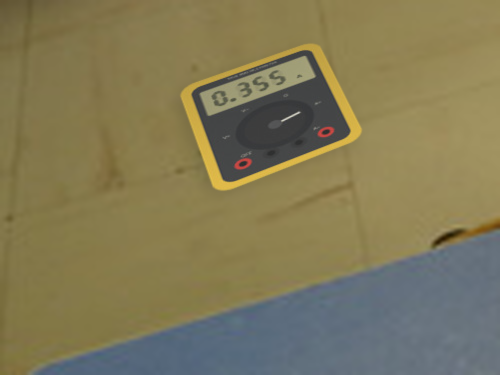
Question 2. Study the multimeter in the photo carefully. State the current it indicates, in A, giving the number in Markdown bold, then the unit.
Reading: **0.355** A
